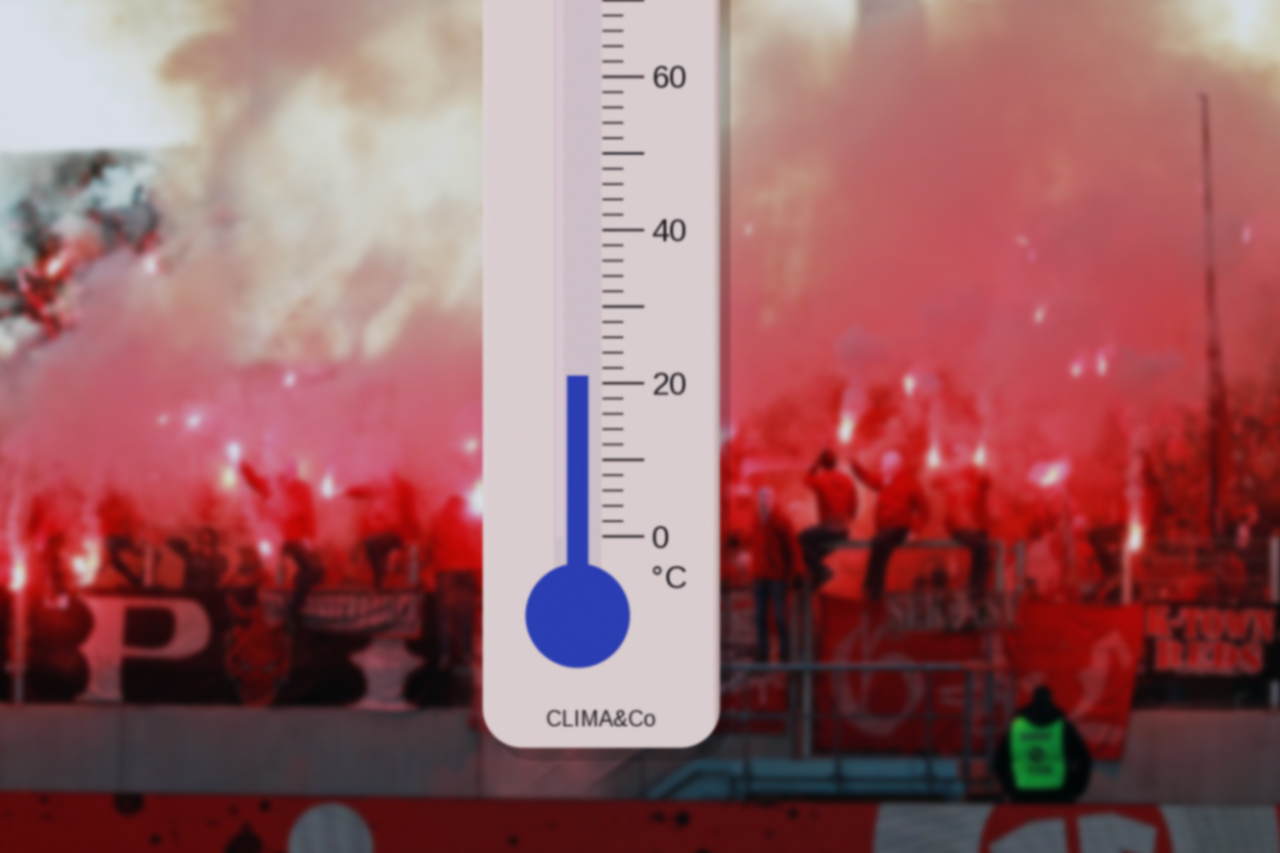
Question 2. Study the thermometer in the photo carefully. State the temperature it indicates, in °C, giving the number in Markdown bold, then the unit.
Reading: **21** °C
